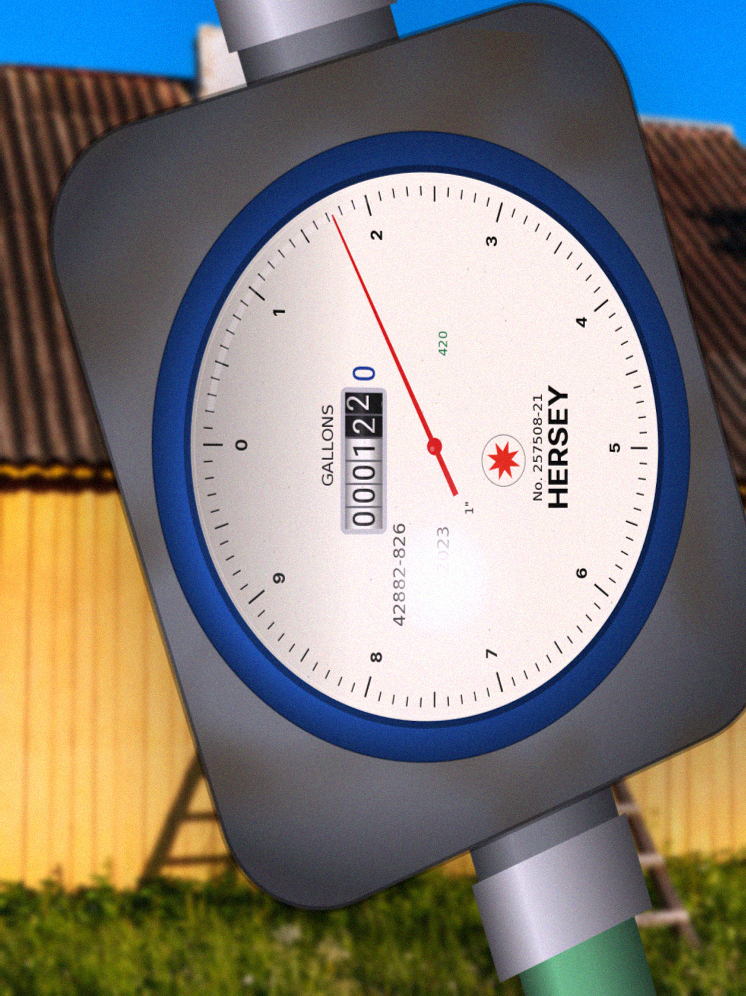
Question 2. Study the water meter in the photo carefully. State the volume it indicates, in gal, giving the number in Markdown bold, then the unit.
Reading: **1221.7** gal
